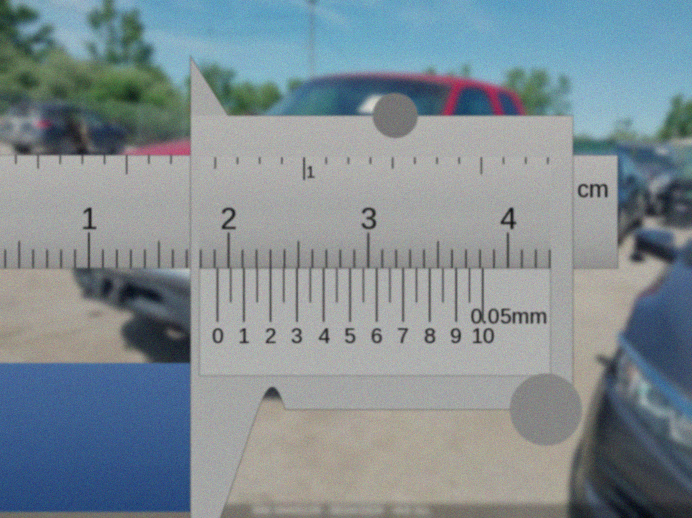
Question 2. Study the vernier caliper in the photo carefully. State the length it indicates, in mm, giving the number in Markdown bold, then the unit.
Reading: **19.2** mm
